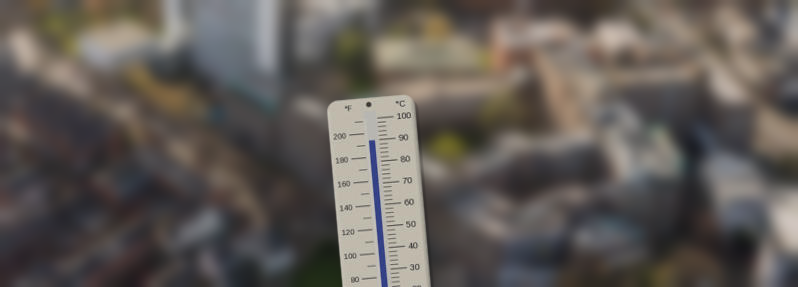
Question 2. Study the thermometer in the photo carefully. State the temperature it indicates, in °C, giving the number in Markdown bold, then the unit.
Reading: **90** °C
